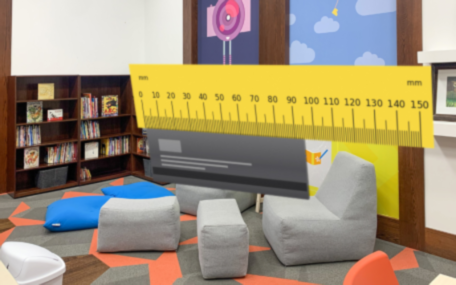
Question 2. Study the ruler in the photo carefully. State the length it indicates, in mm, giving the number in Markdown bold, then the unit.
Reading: **95** mm
